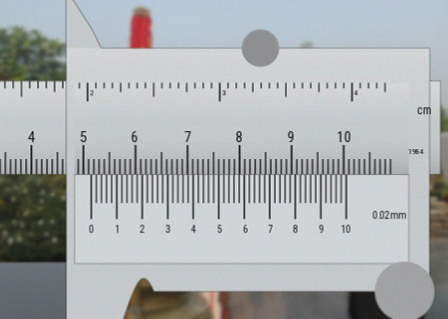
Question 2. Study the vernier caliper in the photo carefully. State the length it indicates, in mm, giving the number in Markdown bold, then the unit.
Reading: **51.5** mm
